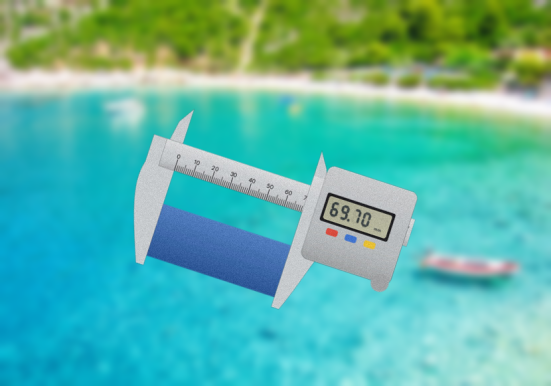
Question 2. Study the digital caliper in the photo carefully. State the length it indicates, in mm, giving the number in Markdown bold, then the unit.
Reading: **69.70** mm
